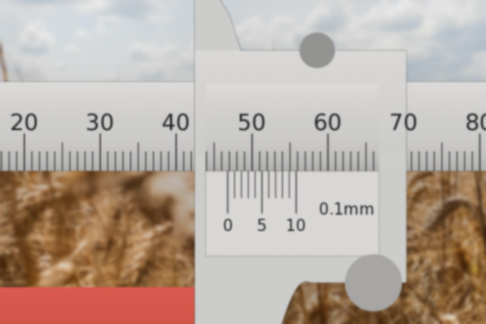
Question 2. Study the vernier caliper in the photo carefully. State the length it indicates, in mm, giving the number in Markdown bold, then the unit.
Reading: **46.8** mm
